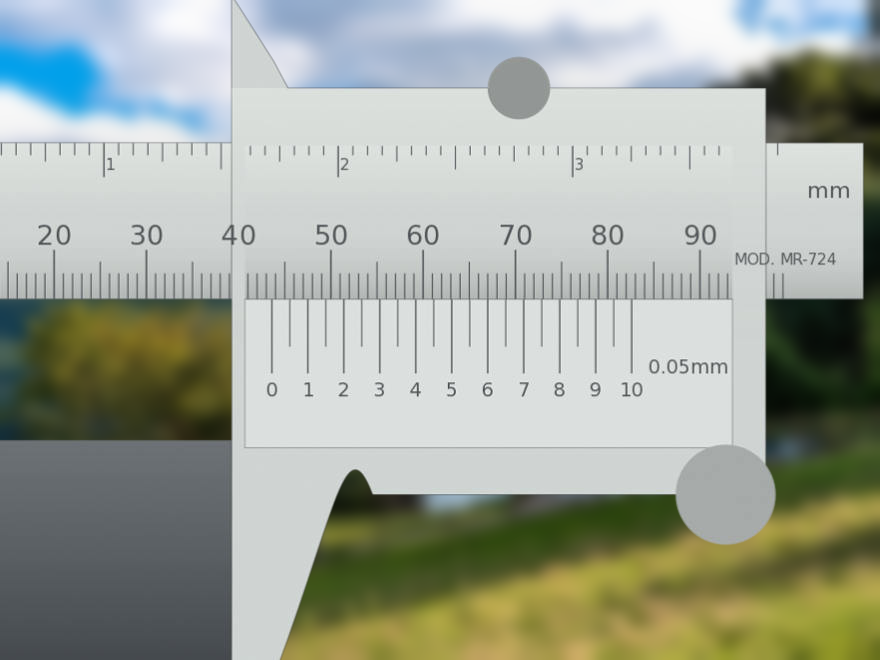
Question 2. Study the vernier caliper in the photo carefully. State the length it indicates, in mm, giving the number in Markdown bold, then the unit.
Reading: **43.6** mm
